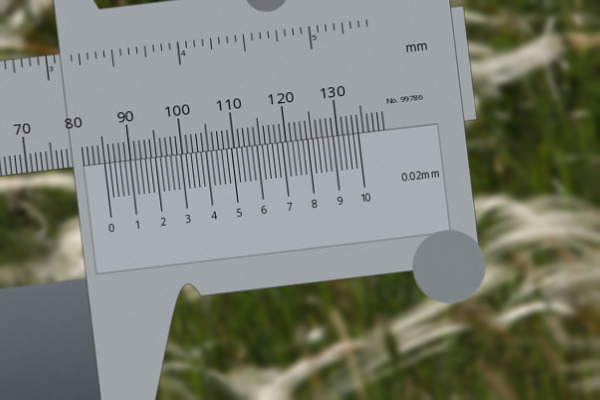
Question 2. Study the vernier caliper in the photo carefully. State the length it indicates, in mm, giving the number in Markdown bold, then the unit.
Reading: **85.0** mm
